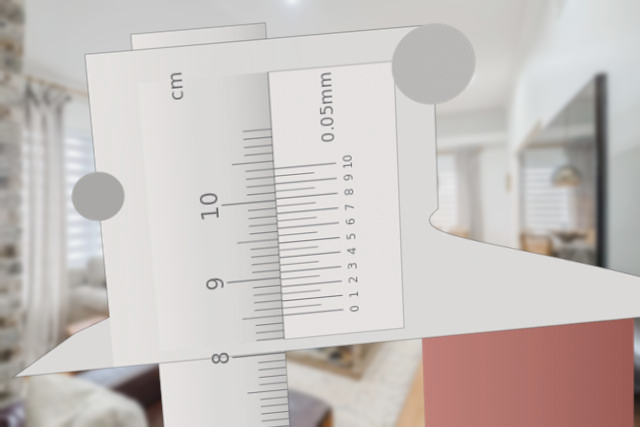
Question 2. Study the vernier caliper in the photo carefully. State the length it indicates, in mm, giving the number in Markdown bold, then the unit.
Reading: **85.0** mm
